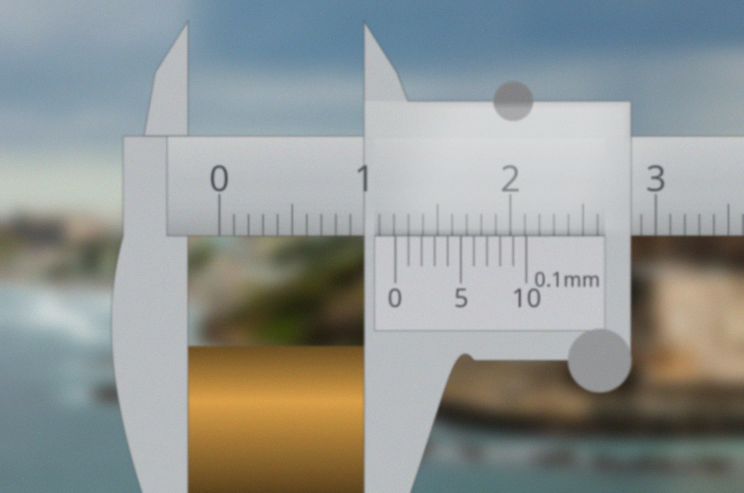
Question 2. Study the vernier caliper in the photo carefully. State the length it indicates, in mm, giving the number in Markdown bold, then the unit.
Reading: **12.1** mm
